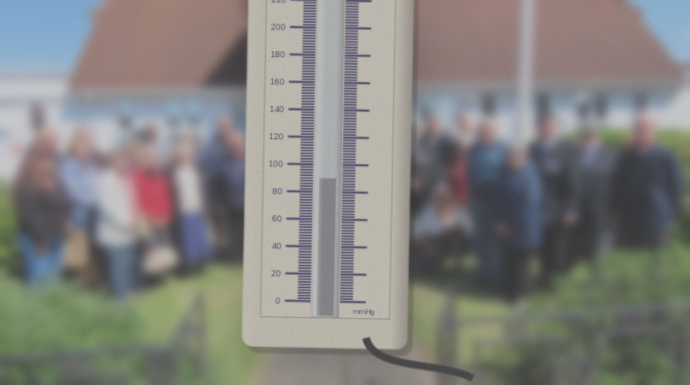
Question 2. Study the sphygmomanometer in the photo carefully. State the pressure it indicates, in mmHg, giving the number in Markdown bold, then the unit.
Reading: **90** mmHg
